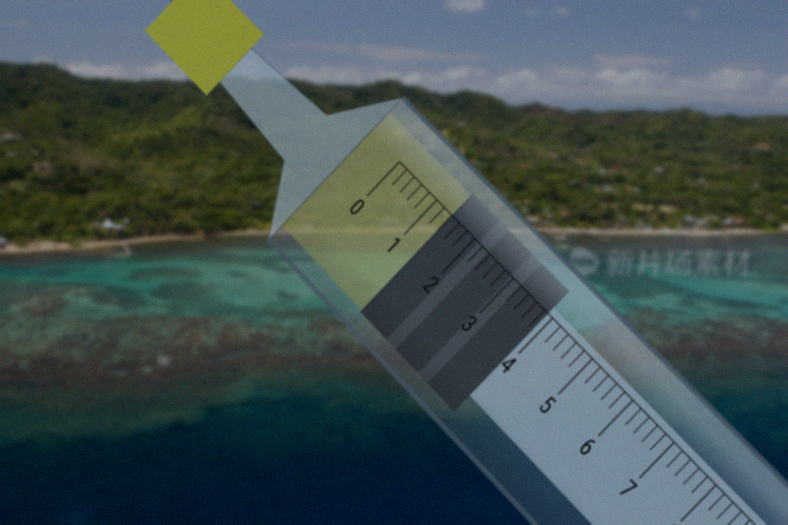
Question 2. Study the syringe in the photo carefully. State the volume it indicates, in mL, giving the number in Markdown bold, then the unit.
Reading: **1.4** mL
